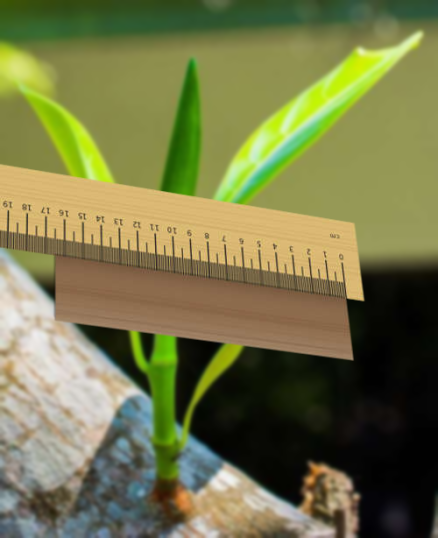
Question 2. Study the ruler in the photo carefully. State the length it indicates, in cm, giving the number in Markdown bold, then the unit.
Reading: **16.5** cm
